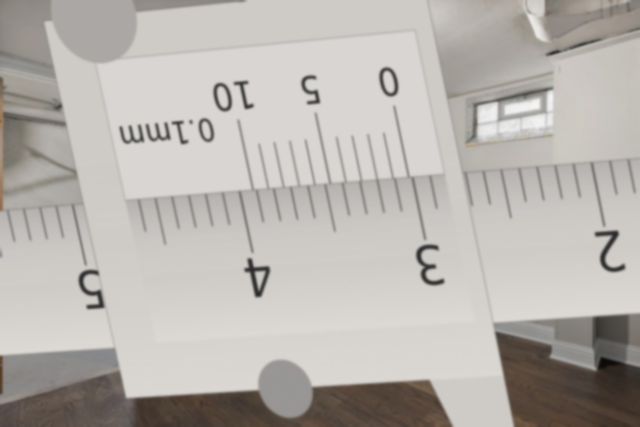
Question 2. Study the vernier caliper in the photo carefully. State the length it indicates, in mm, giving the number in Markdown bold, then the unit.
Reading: **30.2** mm
